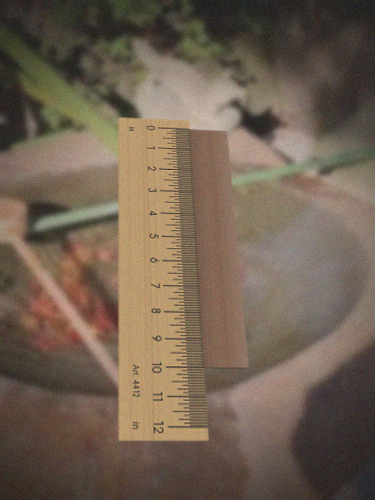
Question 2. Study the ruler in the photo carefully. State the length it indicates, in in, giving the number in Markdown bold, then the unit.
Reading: **10** in
